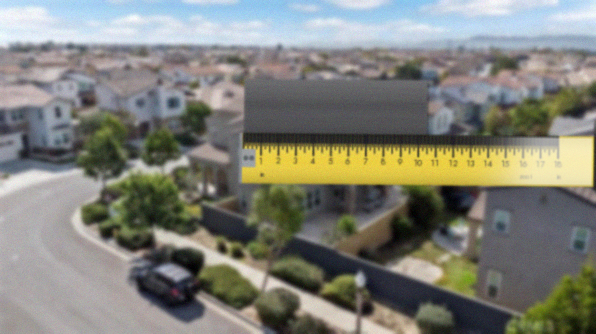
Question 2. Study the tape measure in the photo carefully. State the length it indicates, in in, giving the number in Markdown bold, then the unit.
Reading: **10.5** in
